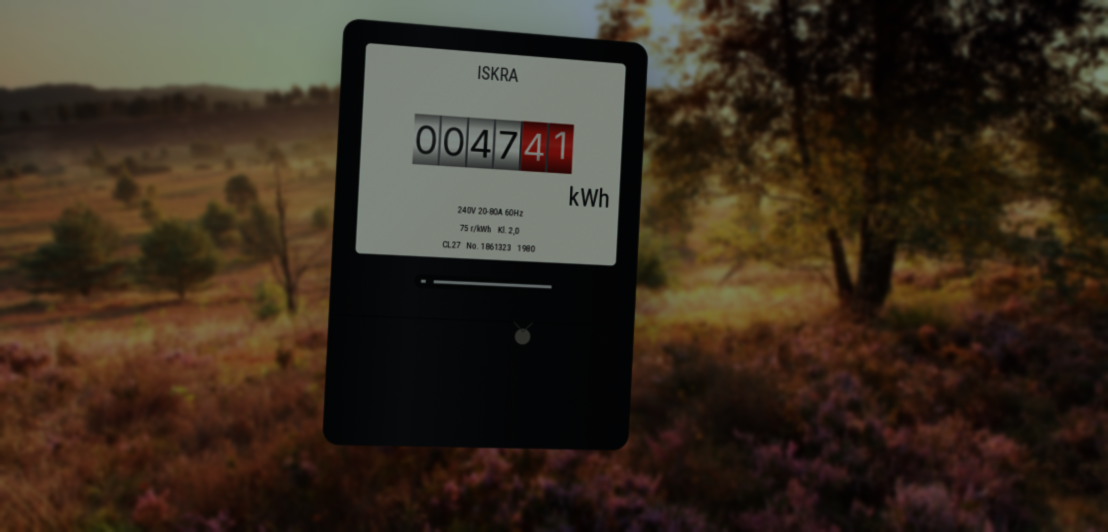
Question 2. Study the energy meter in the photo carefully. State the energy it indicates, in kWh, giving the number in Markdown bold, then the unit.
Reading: **47.41** kWh
